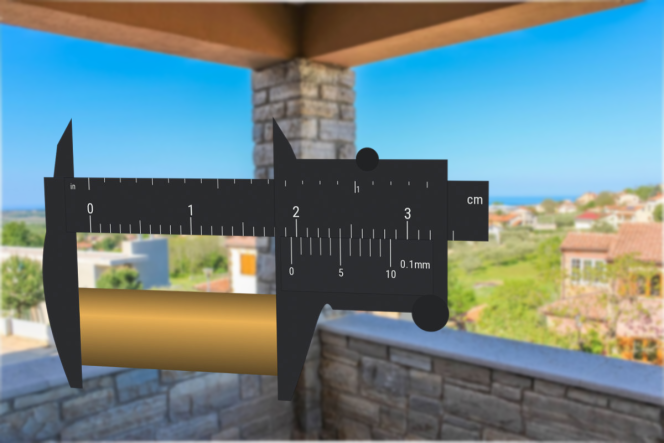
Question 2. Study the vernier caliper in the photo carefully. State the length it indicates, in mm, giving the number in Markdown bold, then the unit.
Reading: **19.5** mm
